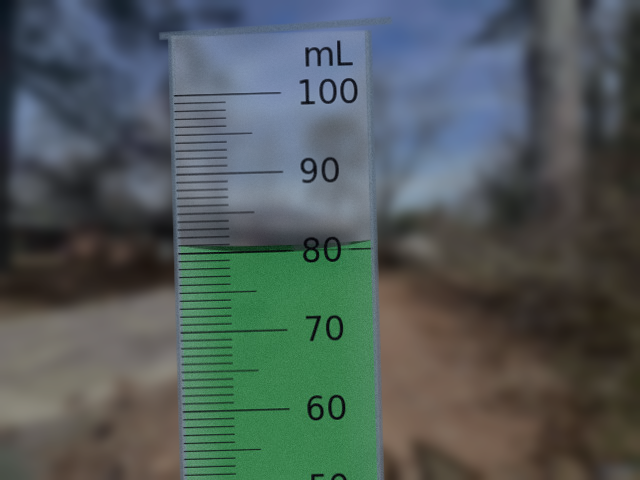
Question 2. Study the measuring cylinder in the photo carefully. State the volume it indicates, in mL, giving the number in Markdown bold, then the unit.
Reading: **80** mL
